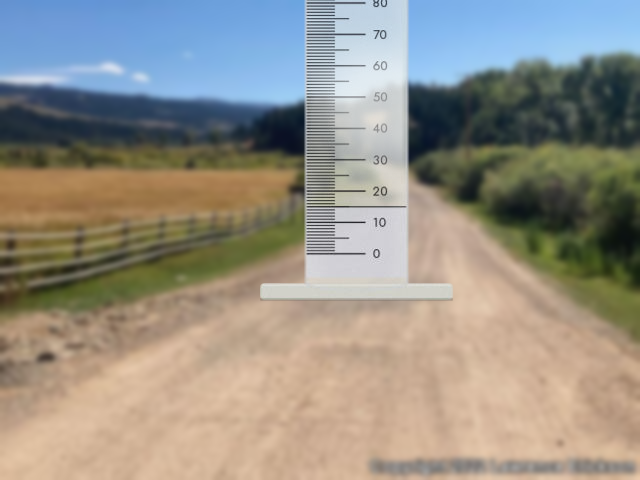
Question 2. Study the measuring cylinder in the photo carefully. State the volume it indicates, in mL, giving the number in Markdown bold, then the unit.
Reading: **15** mL
